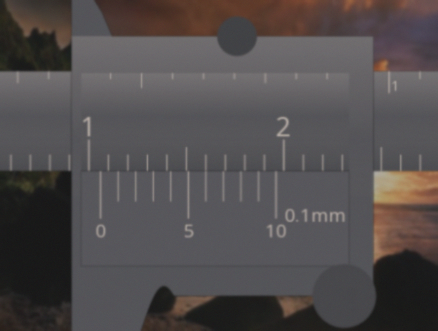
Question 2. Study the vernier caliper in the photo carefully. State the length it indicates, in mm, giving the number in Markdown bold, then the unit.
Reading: **10.6** mm
